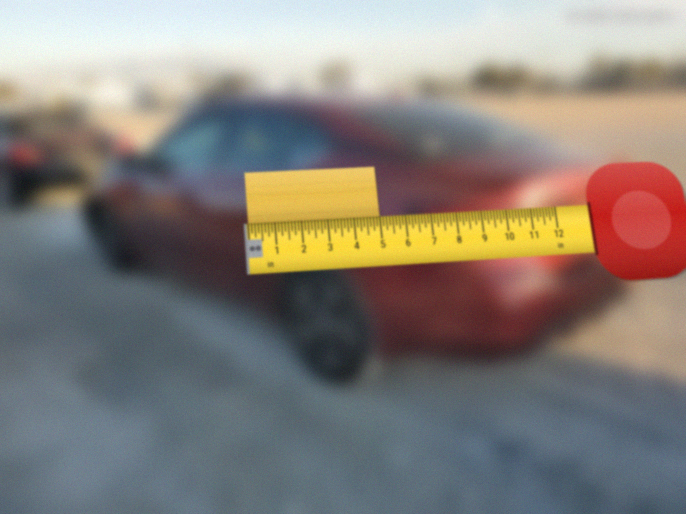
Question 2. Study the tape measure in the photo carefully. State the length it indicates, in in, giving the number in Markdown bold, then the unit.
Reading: **5** in
